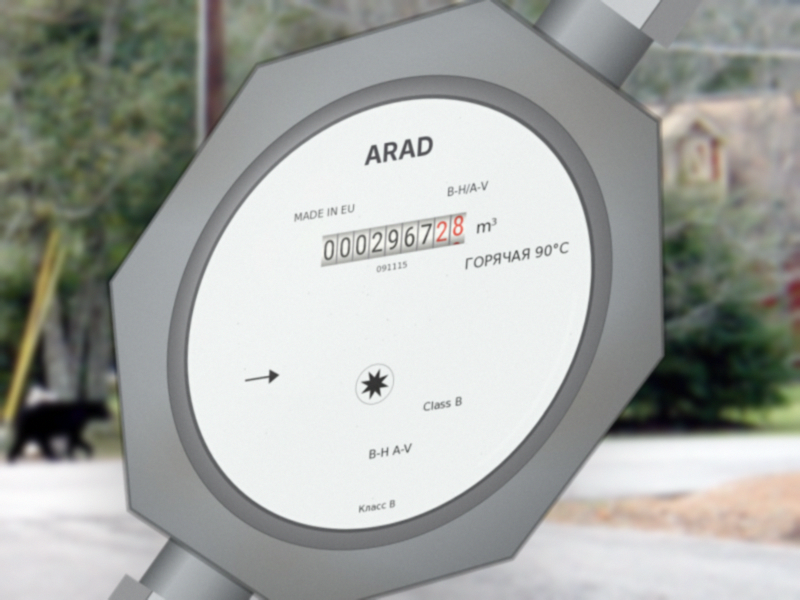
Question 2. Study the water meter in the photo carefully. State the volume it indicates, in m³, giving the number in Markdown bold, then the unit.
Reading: **2967.28** m³
